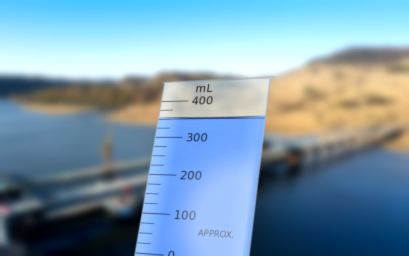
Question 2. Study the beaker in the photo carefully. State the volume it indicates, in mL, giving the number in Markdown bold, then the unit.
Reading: **350** mL
